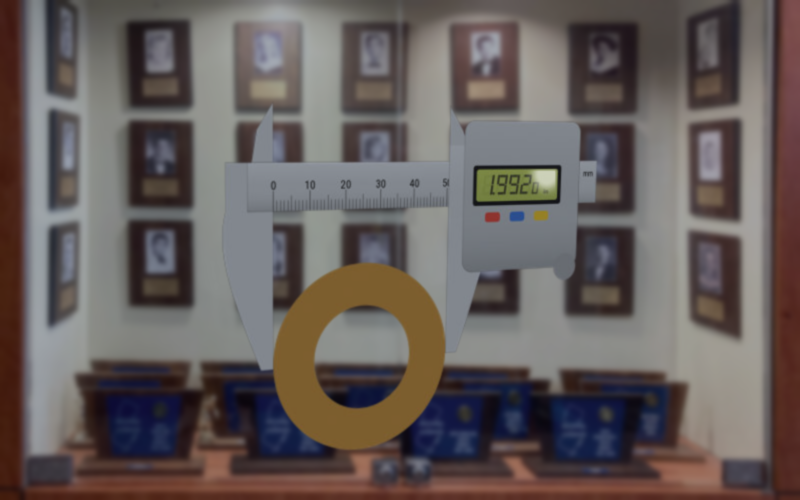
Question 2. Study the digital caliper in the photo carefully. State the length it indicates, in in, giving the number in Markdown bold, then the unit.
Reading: **1.9920** in
